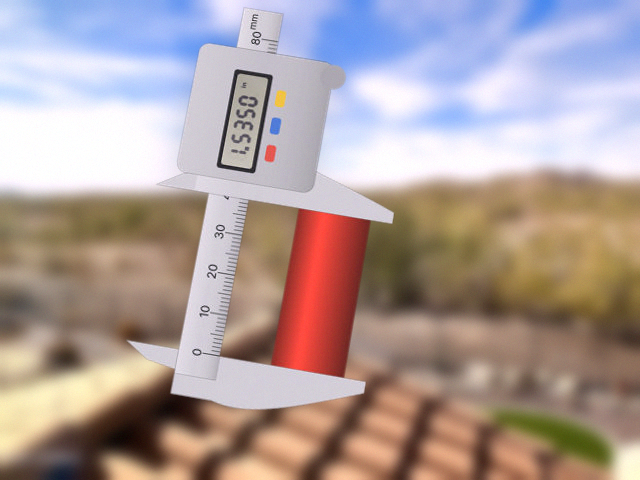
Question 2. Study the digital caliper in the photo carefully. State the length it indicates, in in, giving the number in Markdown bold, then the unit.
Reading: **1.5350** in
